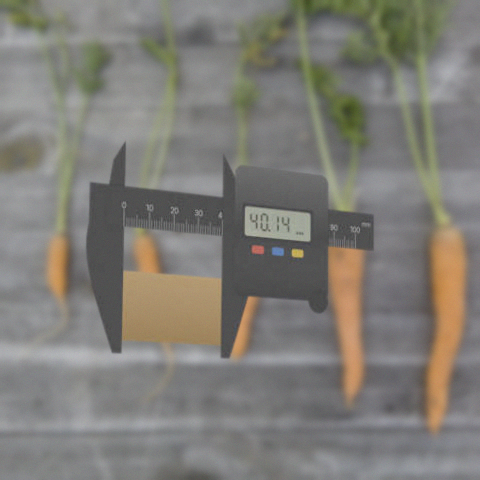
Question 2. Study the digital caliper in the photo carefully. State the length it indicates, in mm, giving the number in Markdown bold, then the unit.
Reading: **40.14** mm
